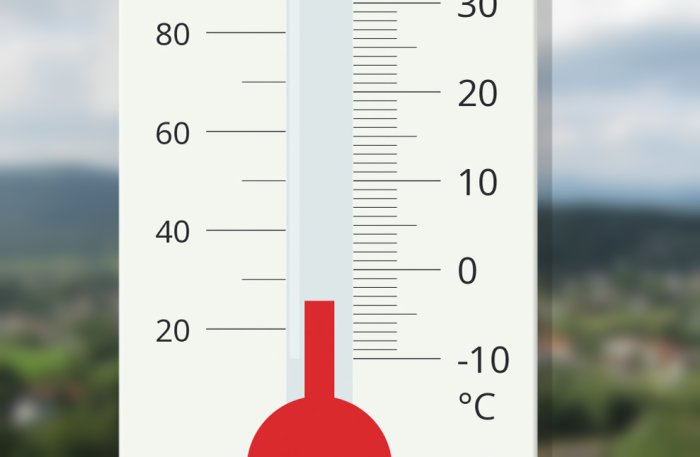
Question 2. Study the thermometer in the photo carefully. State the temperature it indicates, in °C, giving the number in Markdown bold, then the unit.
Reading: **-3.5** °C
